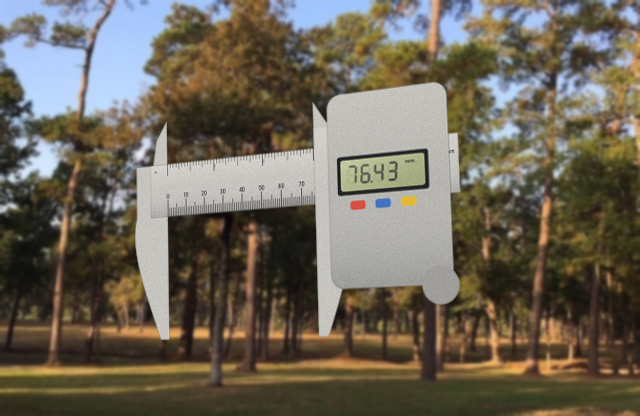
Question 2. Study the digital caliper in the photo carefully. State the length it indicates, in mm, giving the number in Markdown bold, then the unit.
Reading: **76.43** mm
